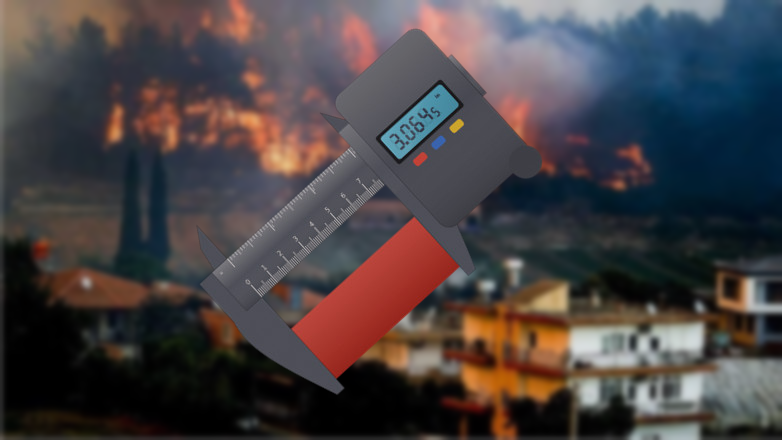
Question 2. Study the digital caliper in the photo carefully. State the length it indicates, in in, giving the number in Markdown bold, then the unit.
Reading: **3.0645** in
